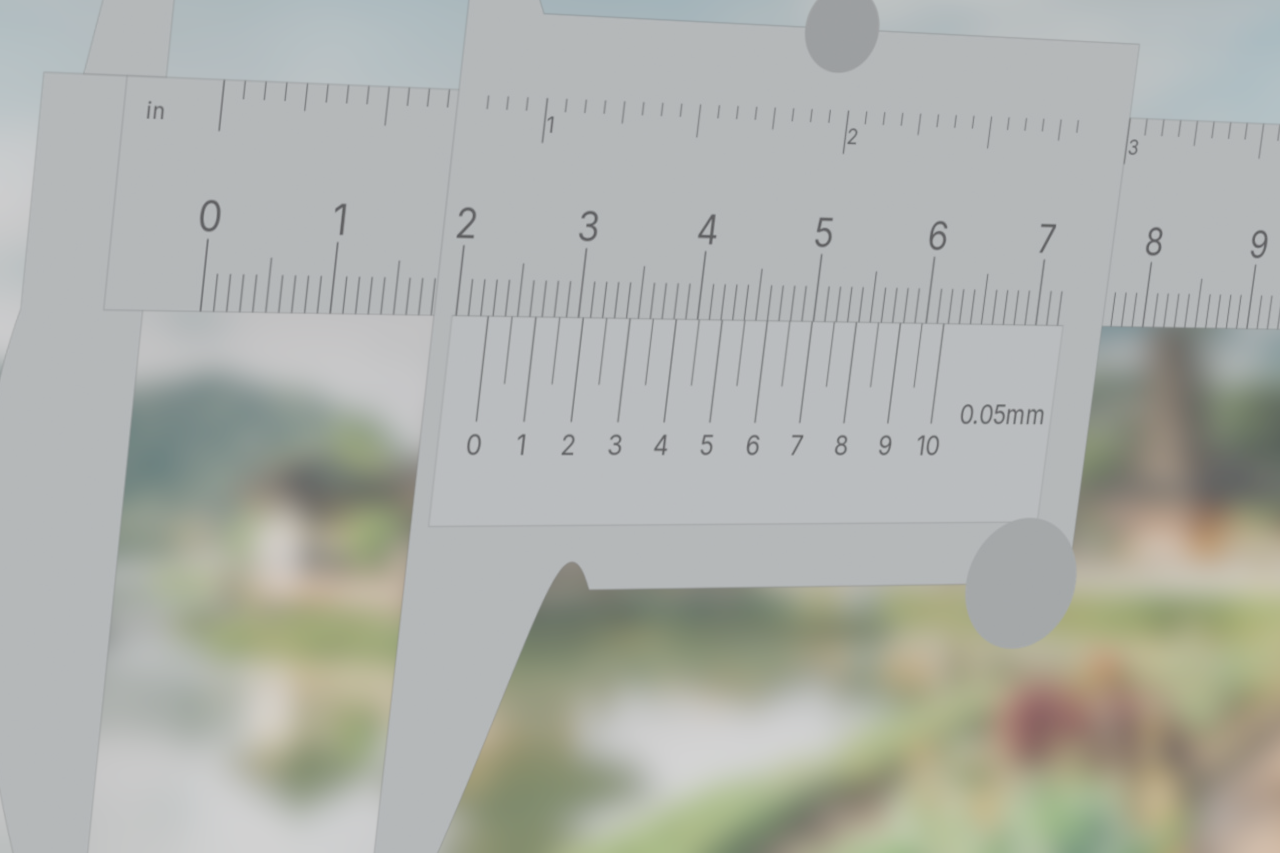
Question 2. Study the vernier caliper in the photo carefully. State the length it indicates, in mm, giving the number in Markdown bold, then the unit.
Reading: **22.6** mm
